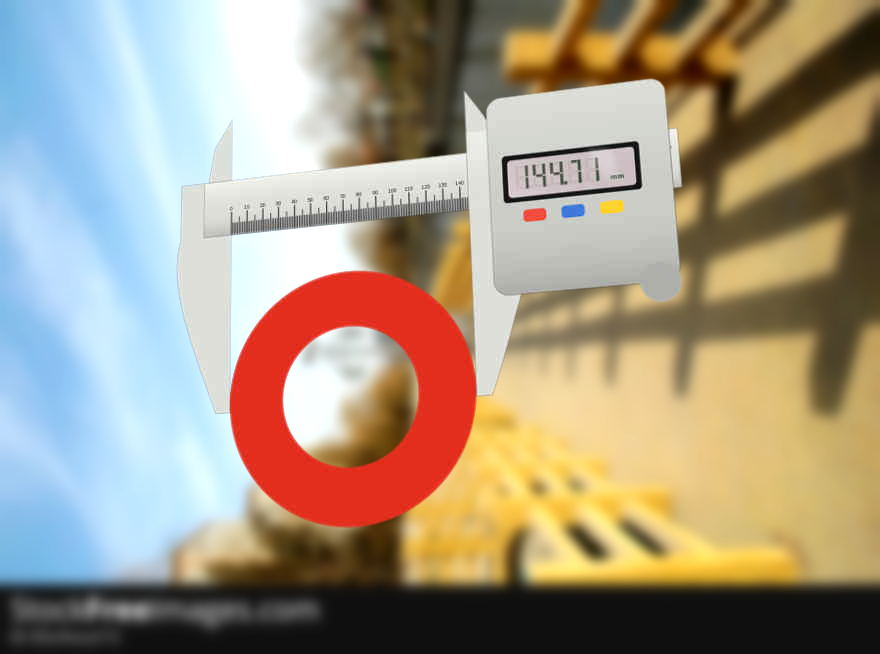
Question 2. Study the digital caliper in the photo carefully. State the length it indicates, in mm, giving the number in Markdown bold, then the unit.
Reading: **144.71** mm
